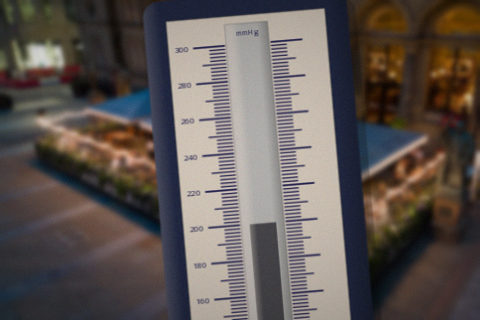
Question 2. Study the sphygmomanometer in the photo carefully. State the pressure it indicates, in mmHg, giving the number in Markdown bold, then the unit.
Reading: **200** mmHg
